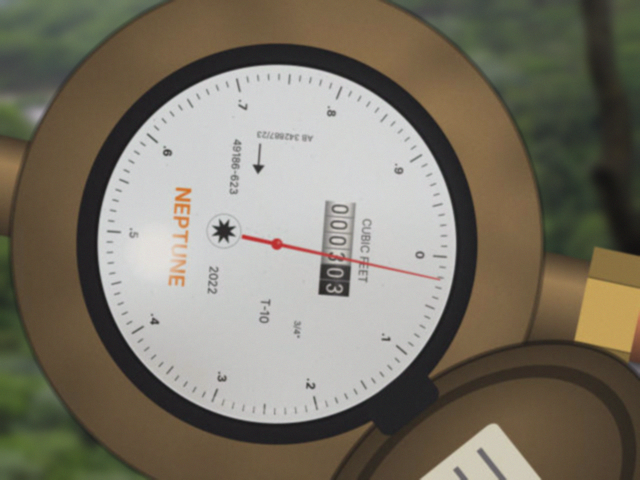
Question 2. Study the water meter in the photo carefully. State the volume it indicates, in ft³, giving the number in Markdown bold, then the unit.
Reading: **303.02** ft³
